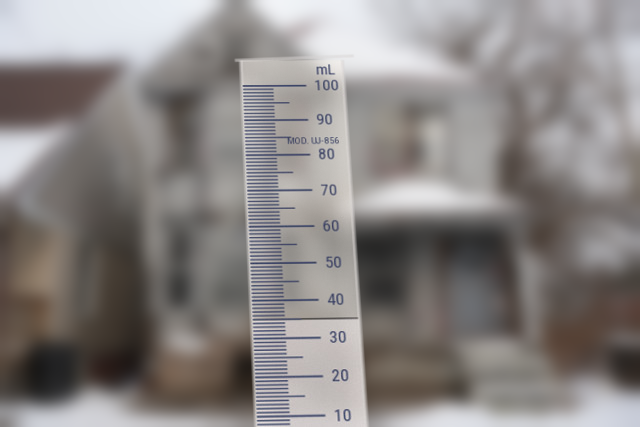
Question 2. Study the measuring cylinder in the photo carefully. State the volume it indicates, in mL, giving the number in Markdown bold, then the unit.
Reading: **35** mL
